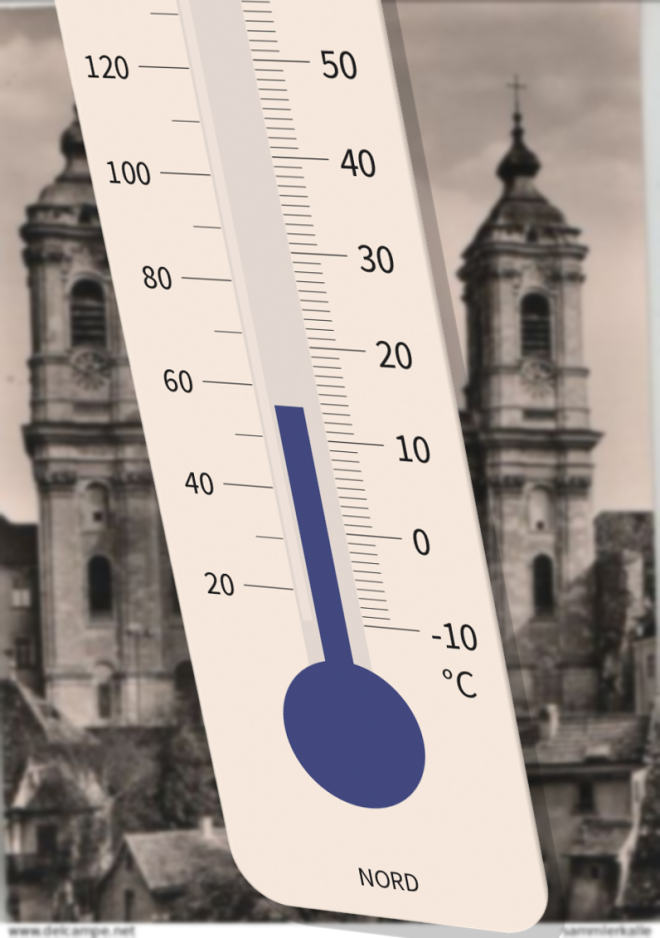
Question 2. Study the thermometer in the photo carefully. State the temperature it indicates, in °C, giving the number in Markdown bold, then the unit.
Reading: **13.5** °C
